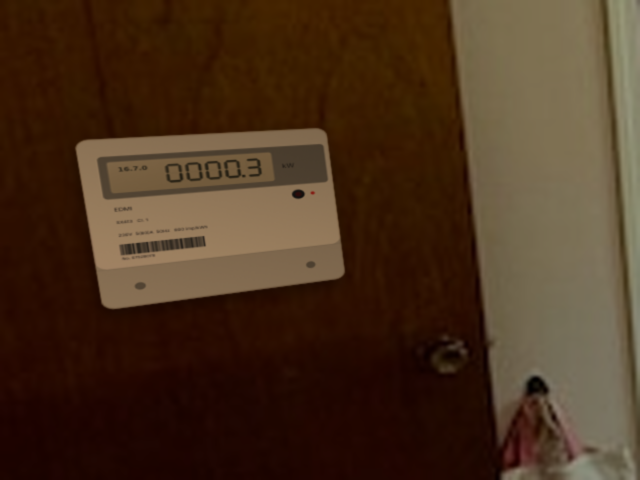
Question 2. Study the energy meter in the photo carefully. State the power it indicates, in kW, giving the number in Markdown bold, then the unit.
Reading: **0.3** kW
